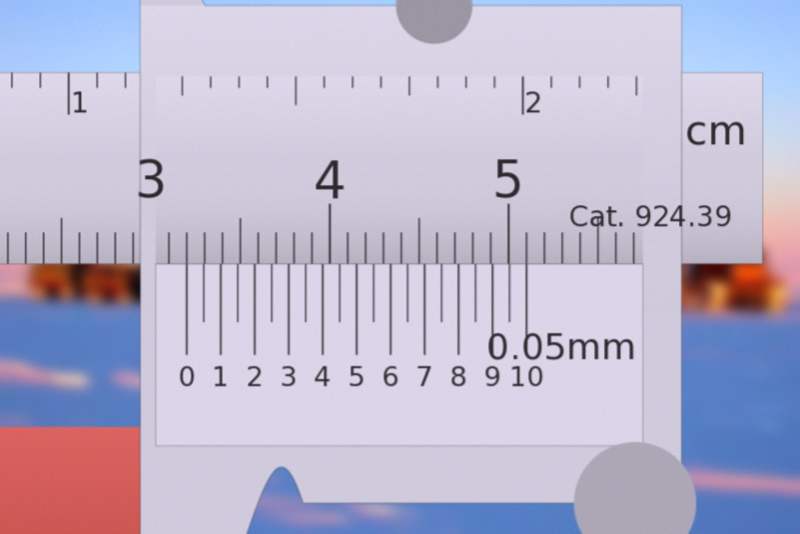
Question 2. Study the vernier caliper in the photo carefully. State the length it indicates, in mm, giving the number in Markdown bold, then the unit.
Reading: **32.0** mm
